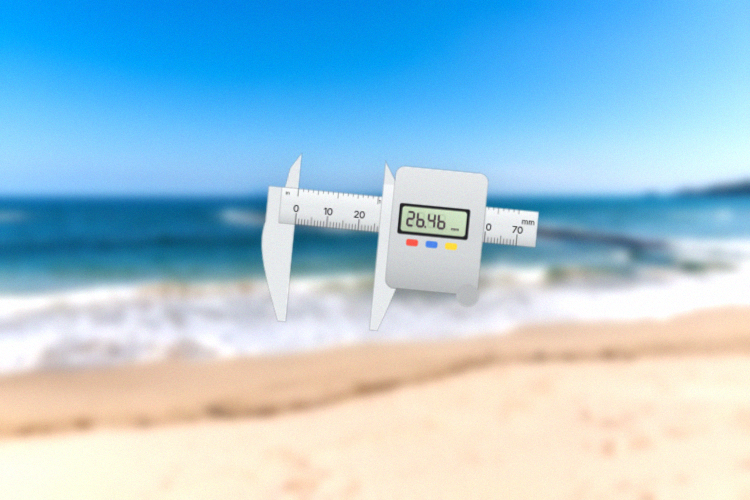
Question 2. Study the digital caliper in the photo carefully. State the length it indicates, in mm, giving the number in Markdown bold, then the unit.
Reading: **26.46** mm
